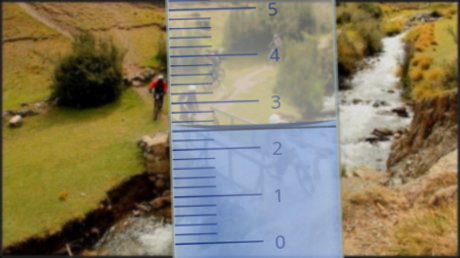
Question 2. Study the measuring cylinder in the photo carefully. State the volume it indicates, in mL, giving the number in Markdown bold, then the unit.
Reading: **2.4** mL
